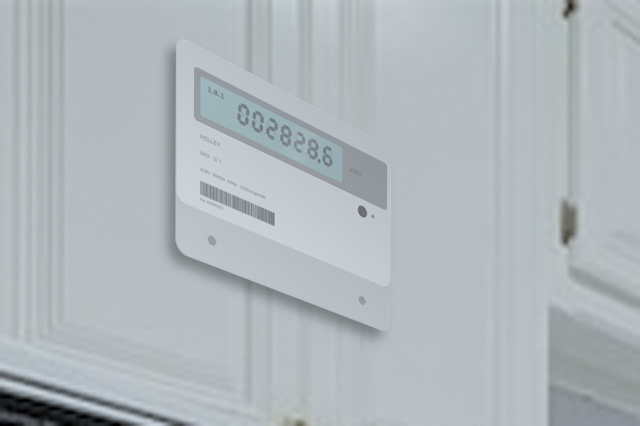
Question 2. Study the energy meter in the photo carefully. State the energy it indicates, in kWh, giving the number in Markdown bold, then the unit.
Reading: **2828.6** kWh
